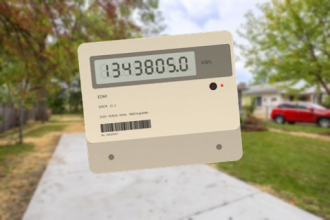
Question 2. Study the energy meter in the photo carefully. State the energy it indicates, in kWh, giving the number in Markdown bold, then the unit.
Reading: **1343805.0** kWh
